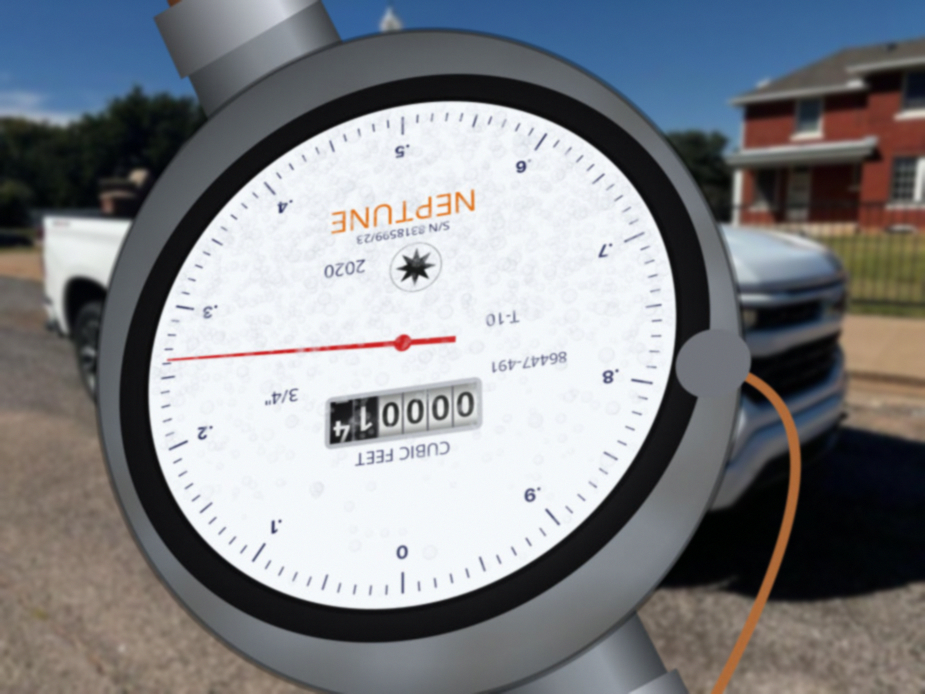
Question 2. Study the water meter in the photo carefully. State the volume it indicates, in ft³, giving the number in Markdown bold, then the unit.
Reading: **14.26** ft³
